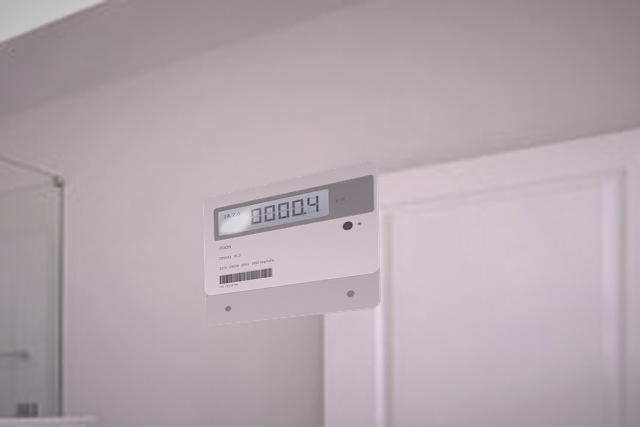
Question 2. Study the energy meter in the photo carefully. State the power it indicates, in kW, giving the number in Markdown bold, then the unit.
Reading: **0.4** kW
